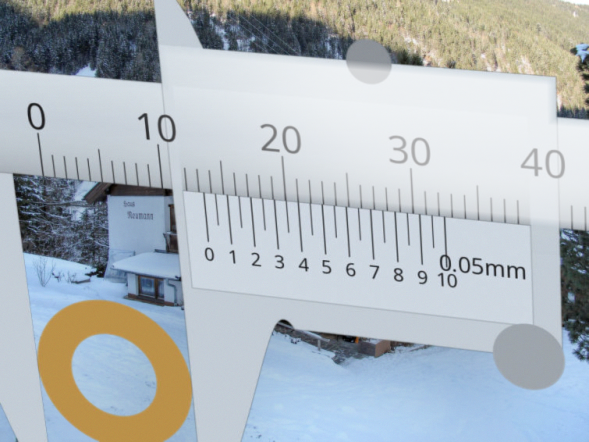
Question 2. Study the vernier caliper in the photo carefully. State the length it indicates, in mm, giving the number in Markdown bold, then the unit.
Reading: **13.4** mm
